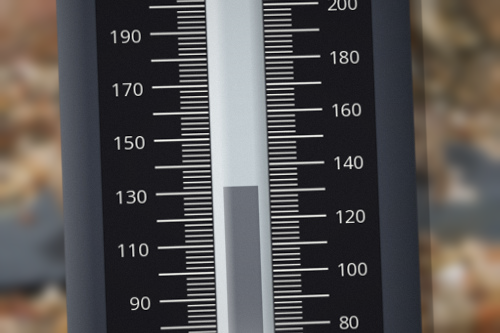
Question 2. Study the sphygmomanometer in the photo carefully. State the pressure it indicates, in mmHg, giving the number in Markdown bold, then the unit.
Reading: **132** mmHg
